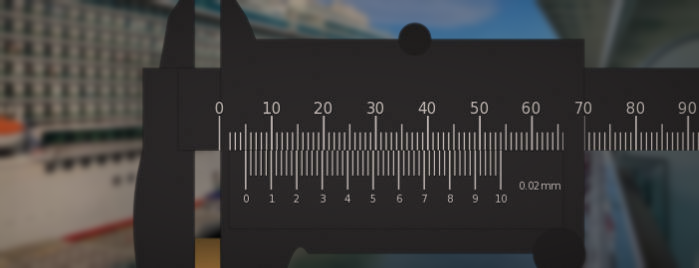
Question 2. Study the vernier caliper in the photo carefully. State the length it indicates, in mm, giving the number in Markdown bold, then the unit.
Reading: **5.0** mm
